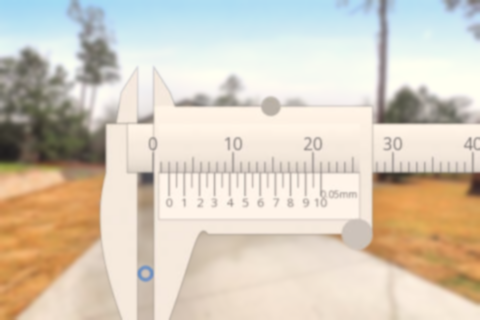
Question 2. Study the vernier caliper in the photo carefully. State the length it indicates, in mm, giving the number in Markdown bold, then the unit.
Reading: **2.0** mm
